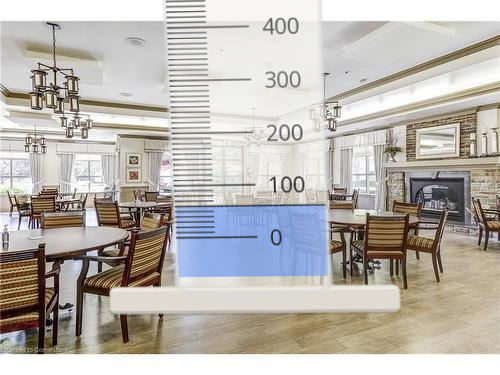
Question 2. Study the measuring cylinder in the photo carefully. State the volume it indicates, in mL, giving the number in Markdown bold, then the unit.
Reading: **60** mL
